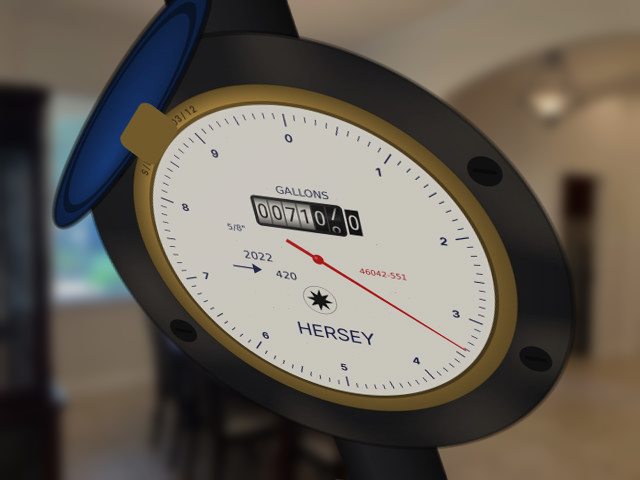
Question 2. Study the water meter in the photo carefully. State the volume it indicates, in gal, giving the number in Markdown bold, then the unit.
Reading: **71073.4** gal
